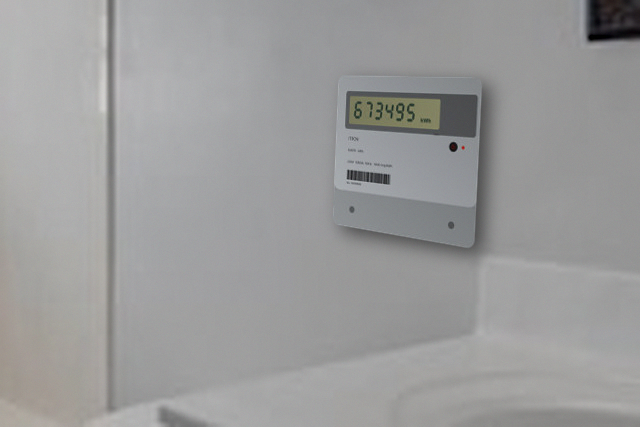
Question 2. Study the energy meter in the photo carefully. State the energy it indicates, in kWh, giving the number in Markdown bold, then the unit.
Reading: **673495** kWh
